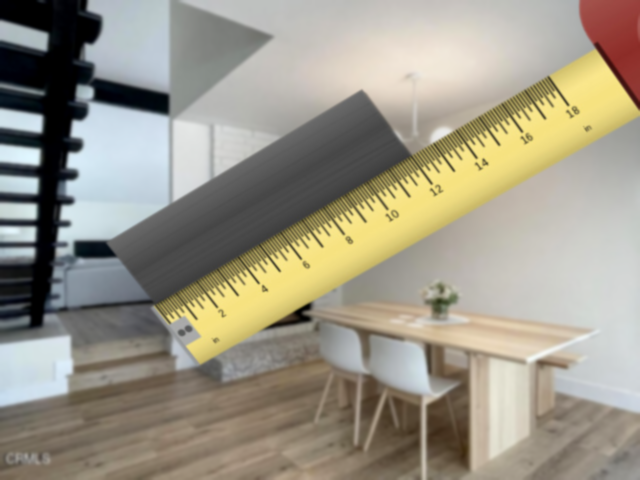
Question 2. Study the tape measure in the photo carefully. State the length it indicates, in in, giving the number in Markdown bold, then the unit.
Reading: **12** in
